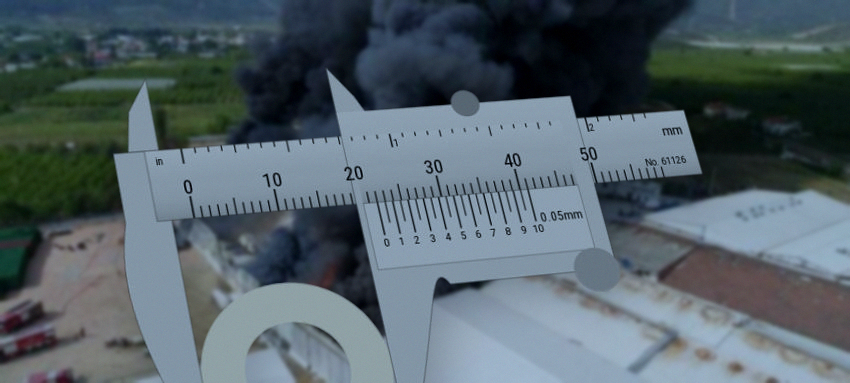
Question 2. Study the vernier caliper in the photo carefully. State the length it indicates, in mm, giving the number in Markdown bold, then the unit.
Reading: **22.0** mm
